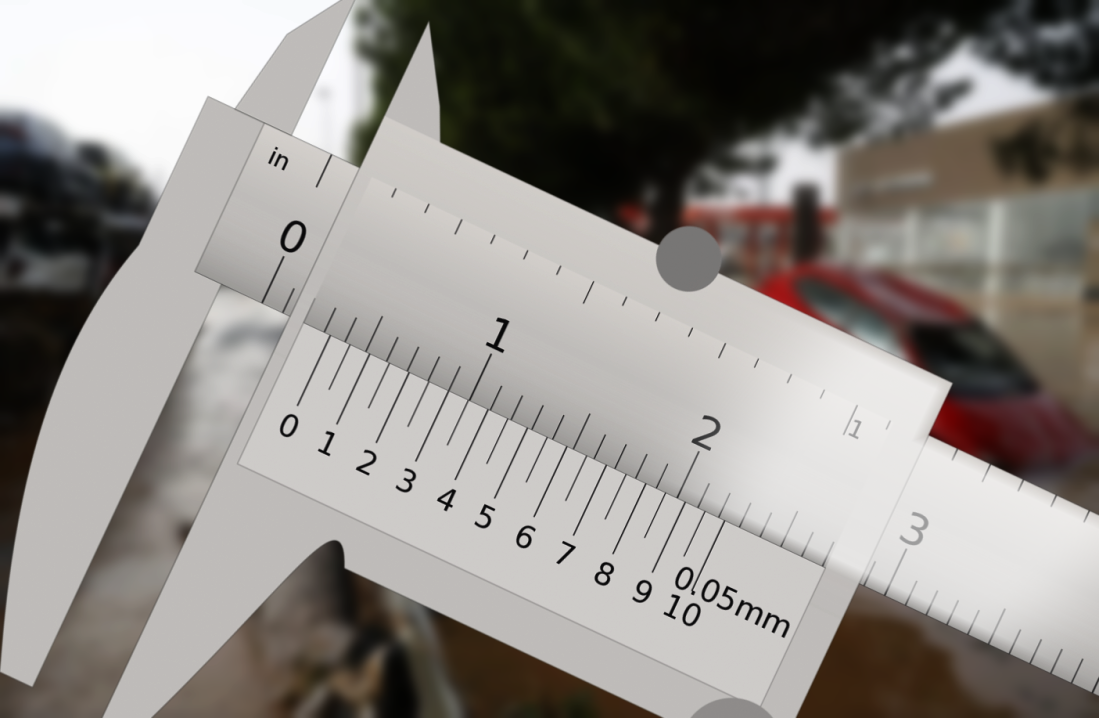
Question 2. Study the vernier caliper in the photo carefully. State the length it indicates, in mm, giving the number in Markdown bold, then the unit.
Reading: **3.30** mm
